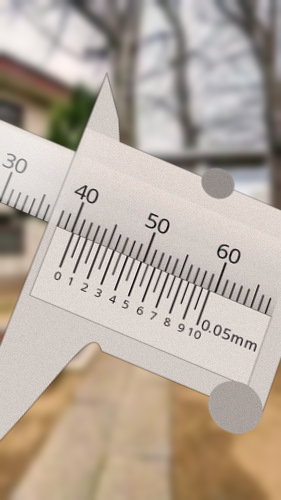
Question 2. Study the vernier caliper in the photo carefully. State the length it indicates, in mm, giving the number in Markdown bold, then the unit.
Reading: **40.2** mm
